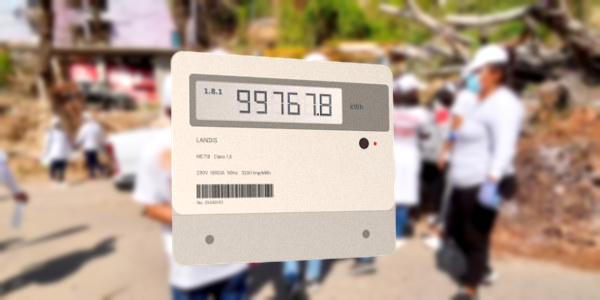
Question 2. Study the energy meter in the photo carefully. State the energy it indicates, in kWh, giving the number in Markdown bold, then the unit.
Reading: **99767.8** kWh
